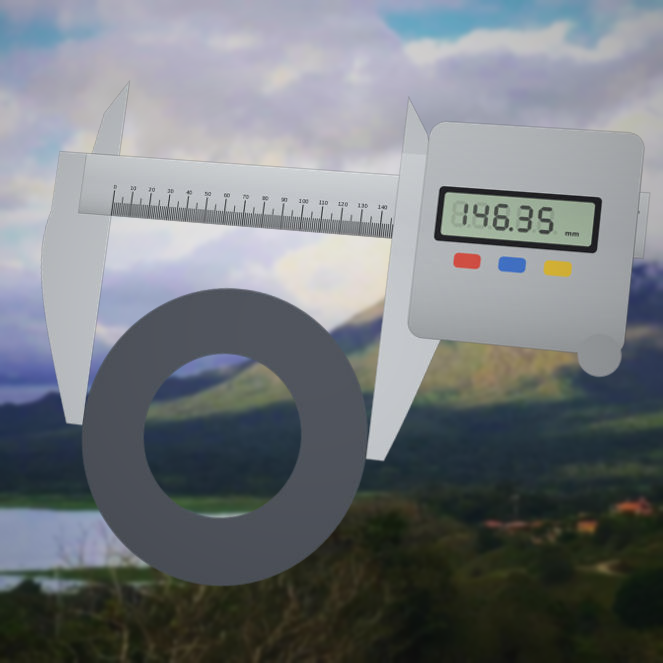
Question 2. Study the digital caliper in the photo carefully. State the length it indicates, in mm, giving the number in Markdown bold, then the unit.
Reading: **146.35** mm
